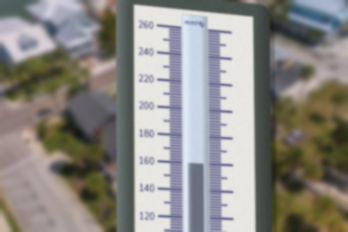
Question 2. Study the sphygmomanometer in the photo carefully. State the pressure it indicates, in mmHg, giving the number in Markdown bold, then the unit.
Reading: **160** mmHg
